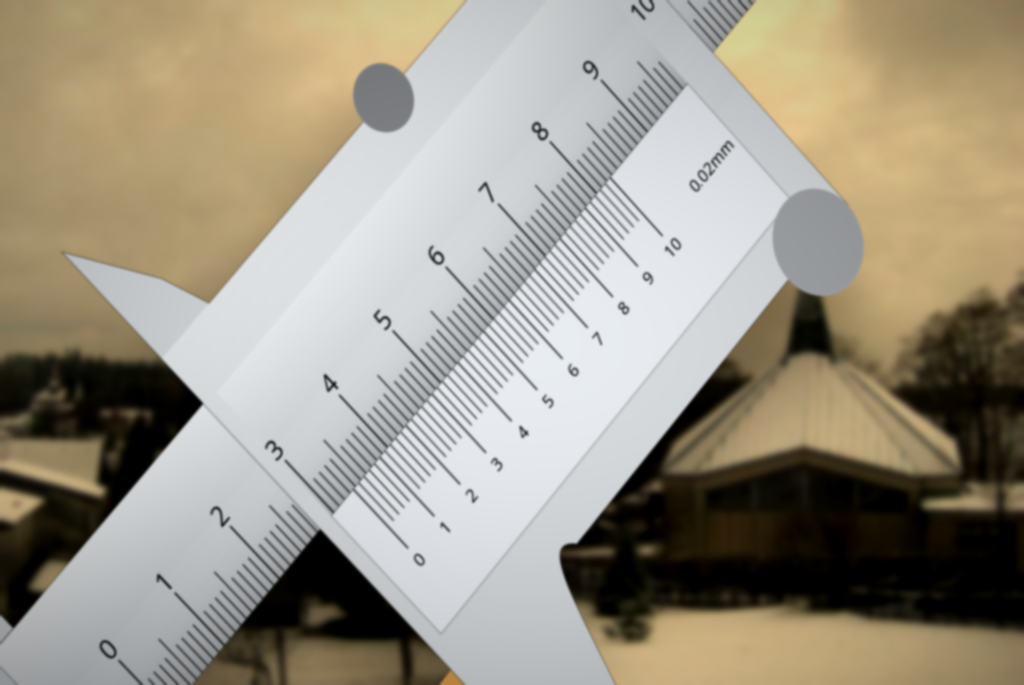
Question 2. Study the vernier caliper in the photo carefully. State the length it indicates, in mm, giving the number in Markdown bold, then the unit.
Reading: **33.6** mm
